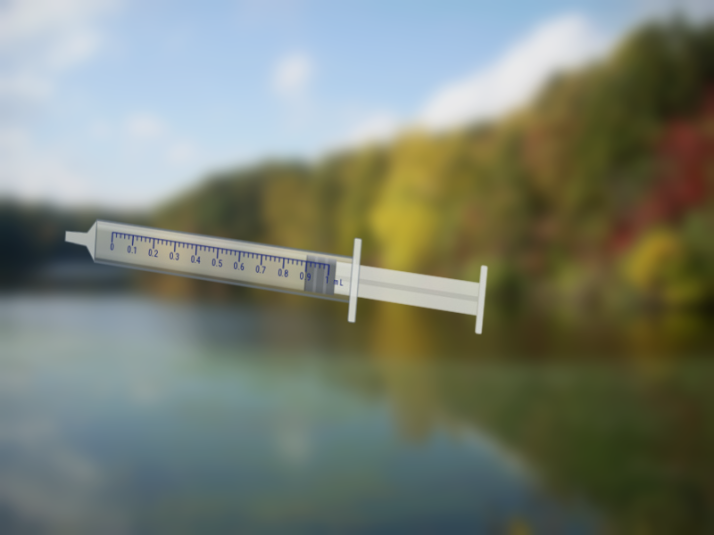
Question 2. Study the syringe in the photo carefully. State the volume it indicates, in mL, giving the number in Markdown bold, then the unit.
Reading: **0.9** mL
